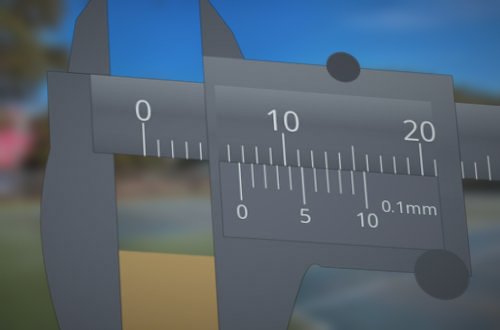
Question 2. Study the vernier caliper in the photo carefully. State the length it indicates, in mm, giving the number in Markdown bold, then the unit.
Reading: **6.7** mm
